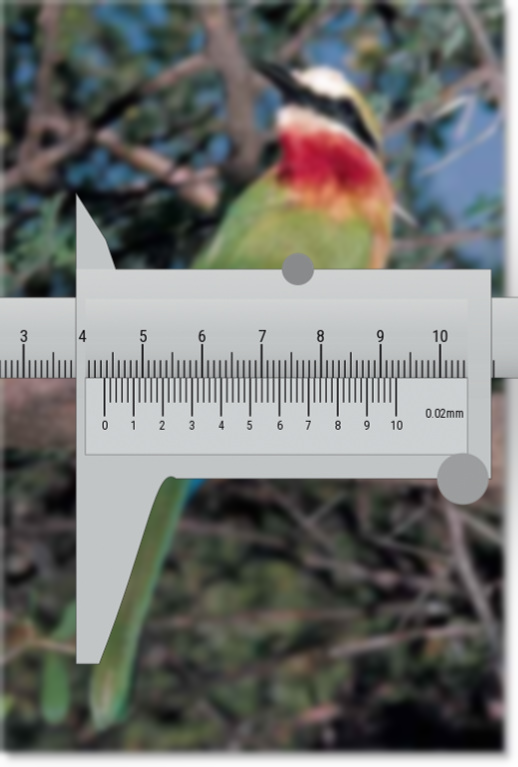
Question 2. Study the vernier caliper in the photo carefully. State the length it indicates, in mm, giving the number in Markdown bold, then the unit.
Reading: **43.6** mm
